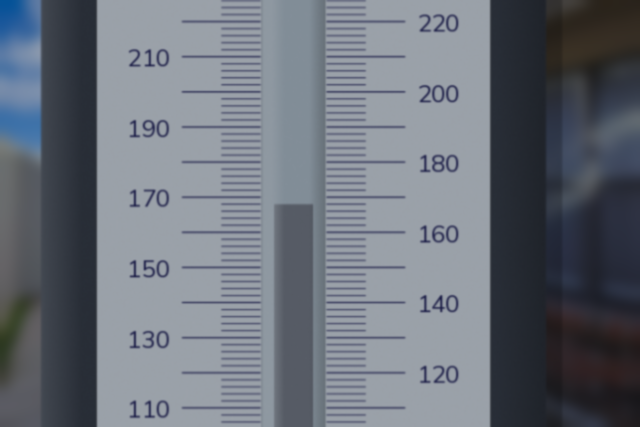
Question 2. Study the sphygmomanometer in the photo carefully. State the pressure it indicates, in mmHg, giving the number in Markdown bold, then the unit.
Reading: **168** mmHg
